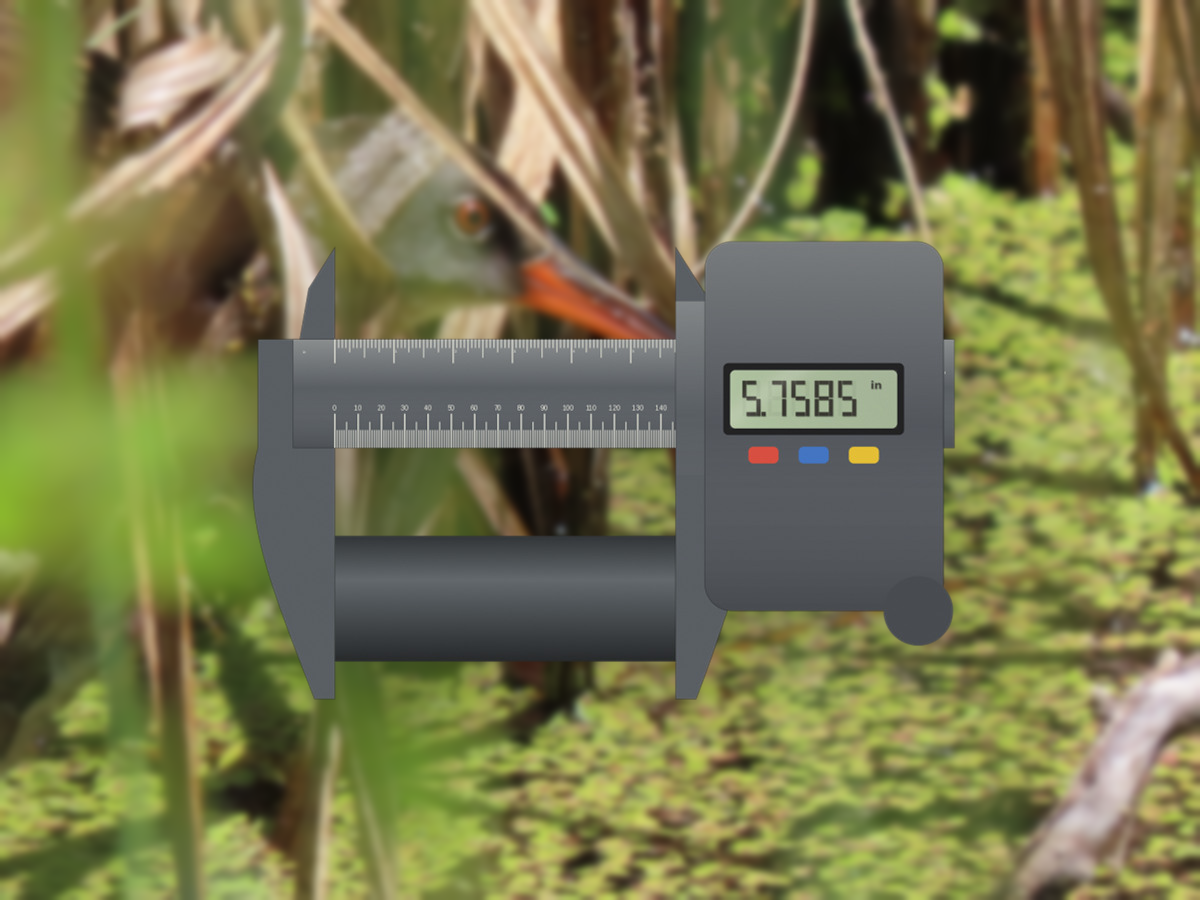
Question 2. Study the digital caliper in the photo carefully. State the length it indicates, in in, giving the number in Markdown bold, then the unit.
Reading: **5.7585** in
